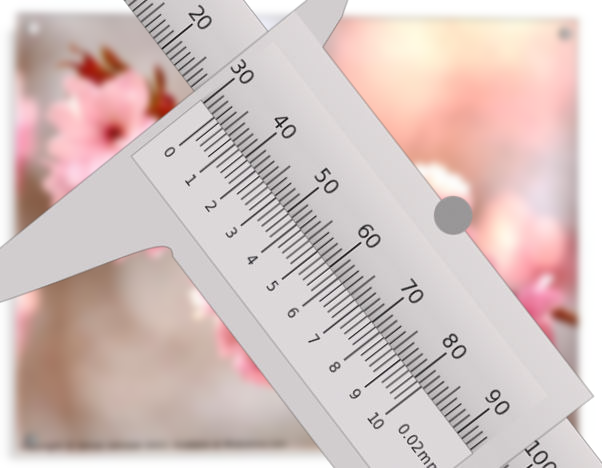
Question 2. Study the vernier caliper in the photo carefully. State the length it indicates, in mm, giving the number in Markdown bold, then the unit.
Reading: **32.6** mm
